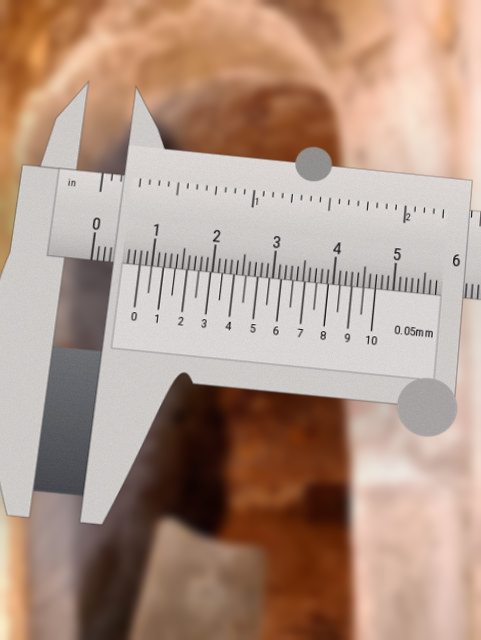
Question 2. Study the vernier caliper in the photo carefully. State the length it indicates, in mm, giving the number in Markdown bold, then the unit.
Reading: **8.0** mm
